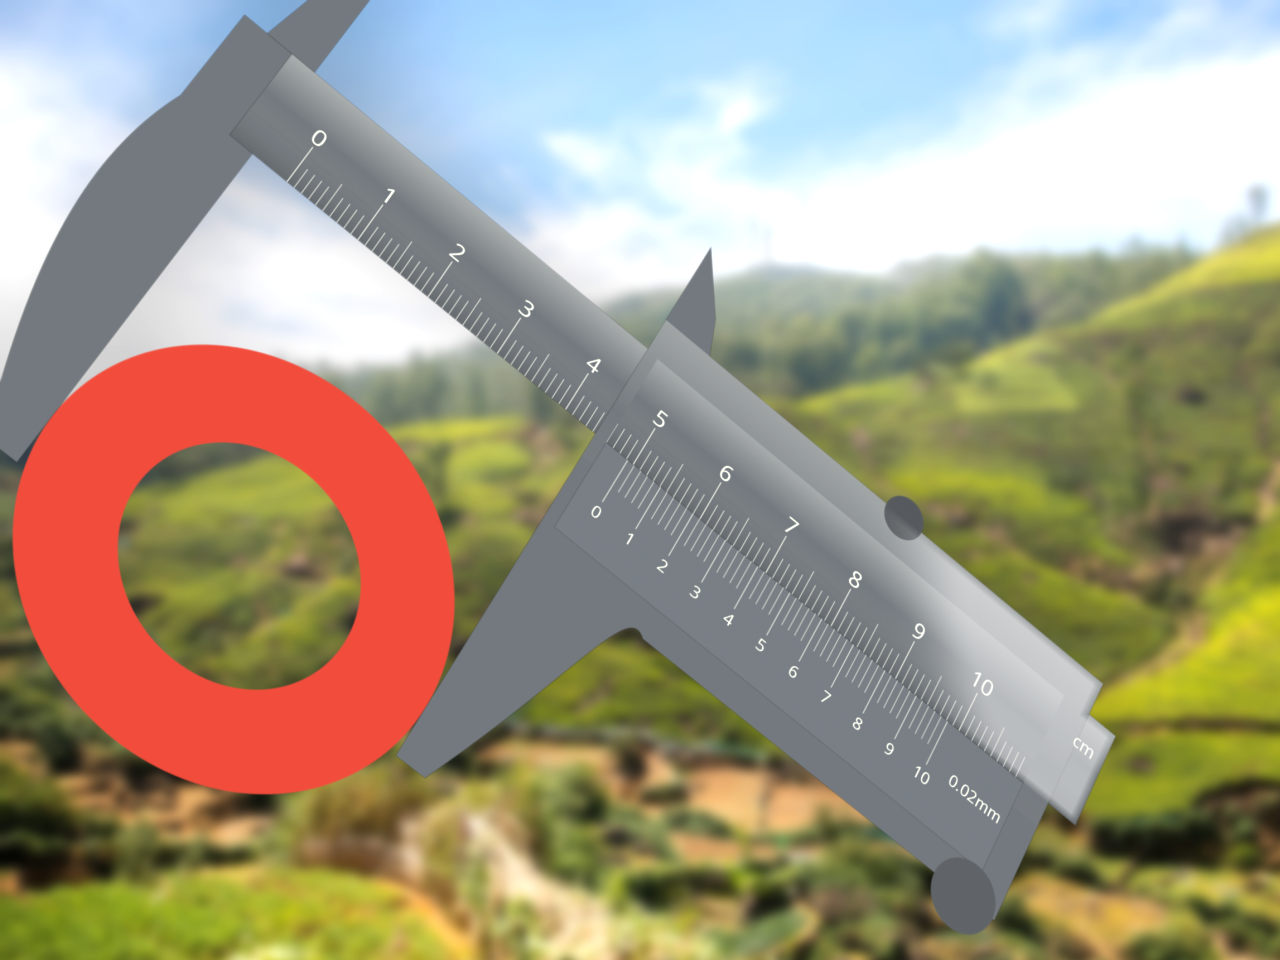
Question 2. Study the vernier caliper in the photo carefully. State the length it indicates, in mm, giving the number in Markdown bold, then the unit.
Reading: **49.2** mm
